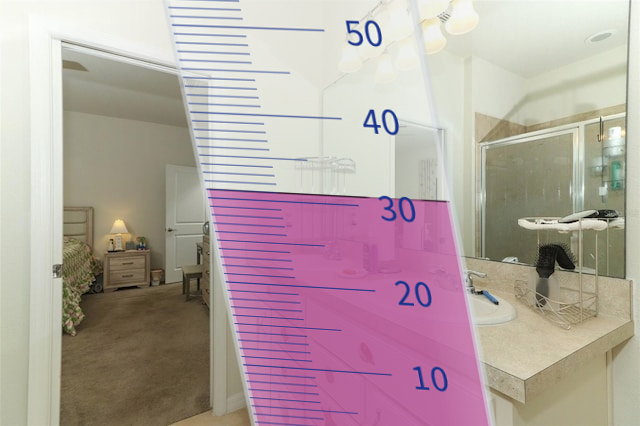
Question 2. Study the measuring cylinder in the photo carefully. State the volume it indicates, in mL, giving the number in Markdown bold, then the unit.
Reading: **31** mL
